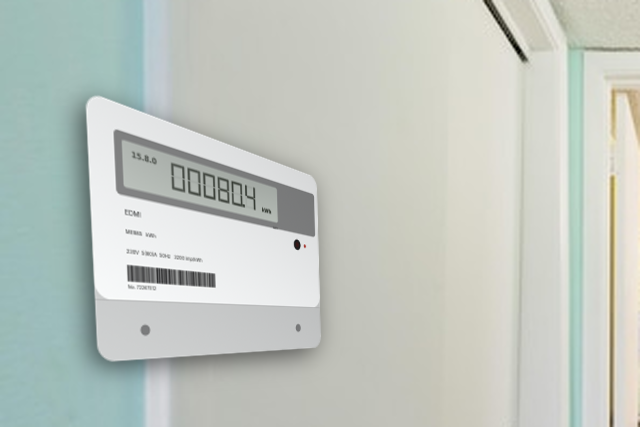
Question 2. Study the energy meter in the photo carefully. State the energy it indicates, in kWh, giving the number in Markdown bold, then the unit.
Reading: **80.4** kWh
